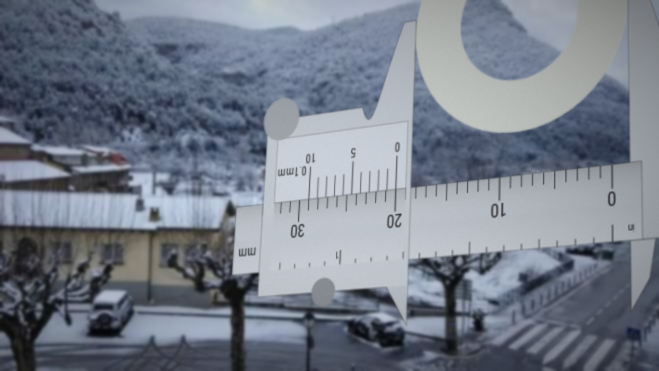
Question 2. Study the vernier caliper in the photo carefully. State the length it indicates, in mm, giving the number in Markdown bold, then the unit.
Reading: **20.0** mm
